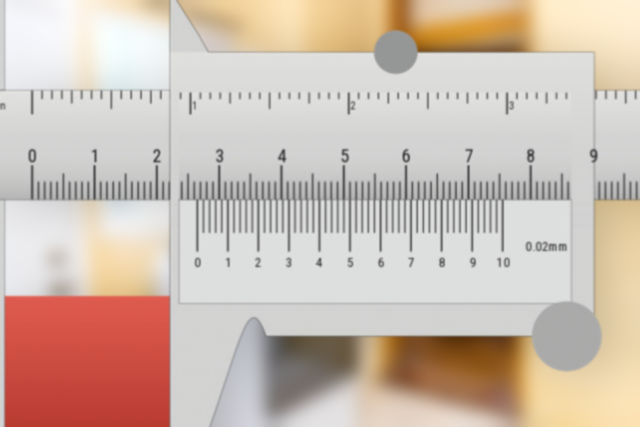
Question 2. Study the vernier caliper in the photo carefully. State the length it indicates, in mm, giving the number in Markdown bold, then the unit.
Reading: **26.5** mm
